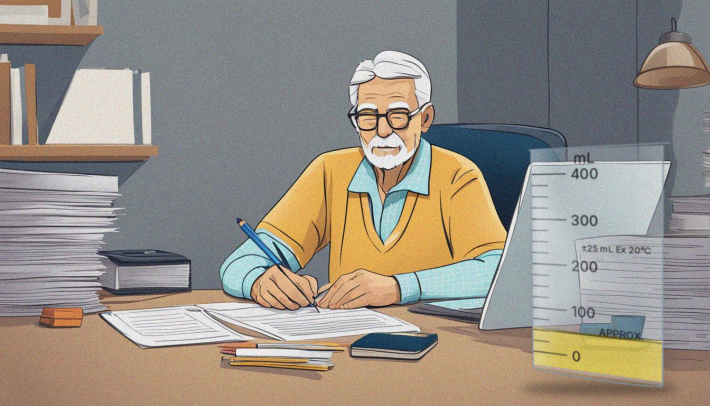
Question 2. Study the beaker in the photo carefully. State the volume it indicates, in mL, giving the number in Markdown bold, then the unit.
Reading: **50** mL
